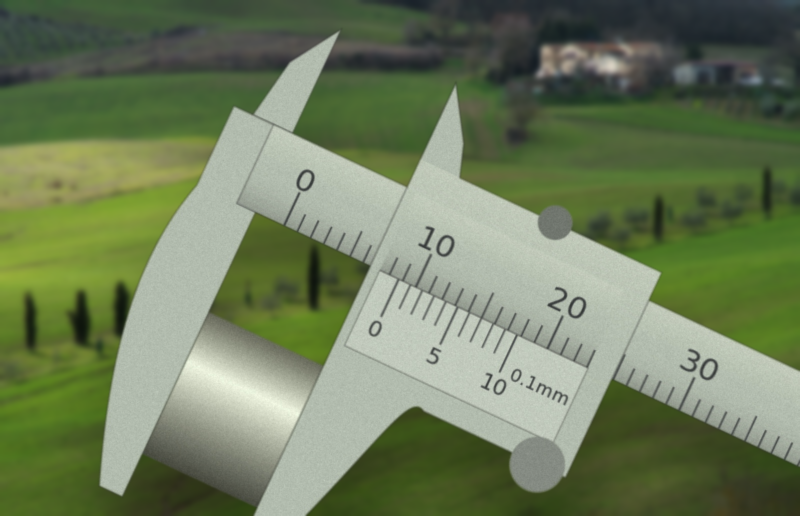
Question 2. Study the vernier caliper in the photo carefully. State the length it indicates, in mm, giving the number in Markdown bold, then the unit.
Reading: **8.7** mm
